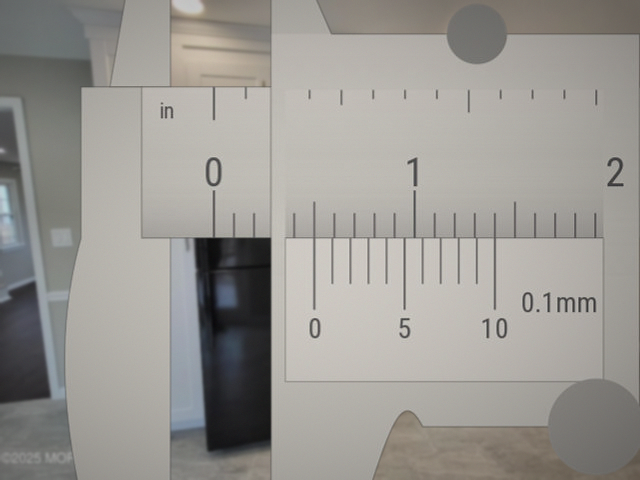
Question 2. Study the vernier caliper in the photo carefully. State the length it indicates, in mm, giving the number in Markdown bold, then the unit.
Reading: **5.0** mm
